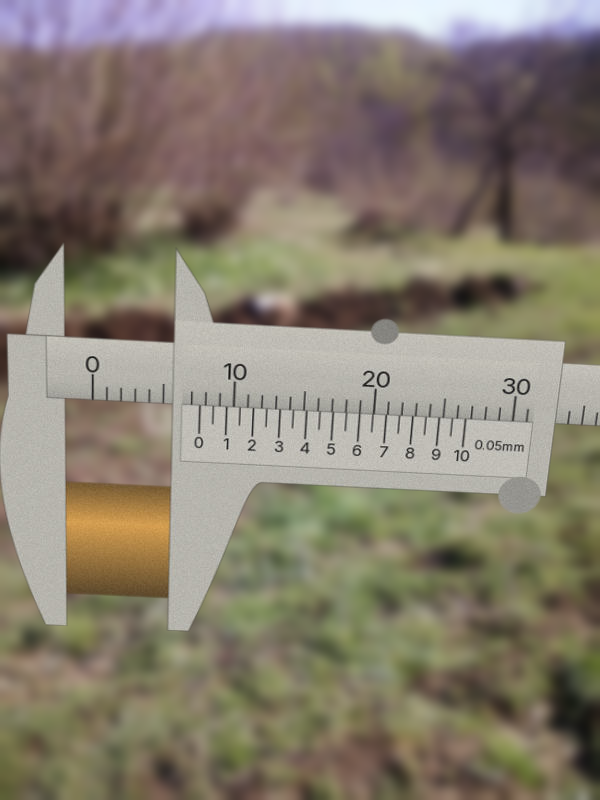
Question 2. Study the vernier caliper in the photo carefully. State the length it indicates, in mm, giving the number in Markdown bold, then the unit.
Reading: **7.6** mm
